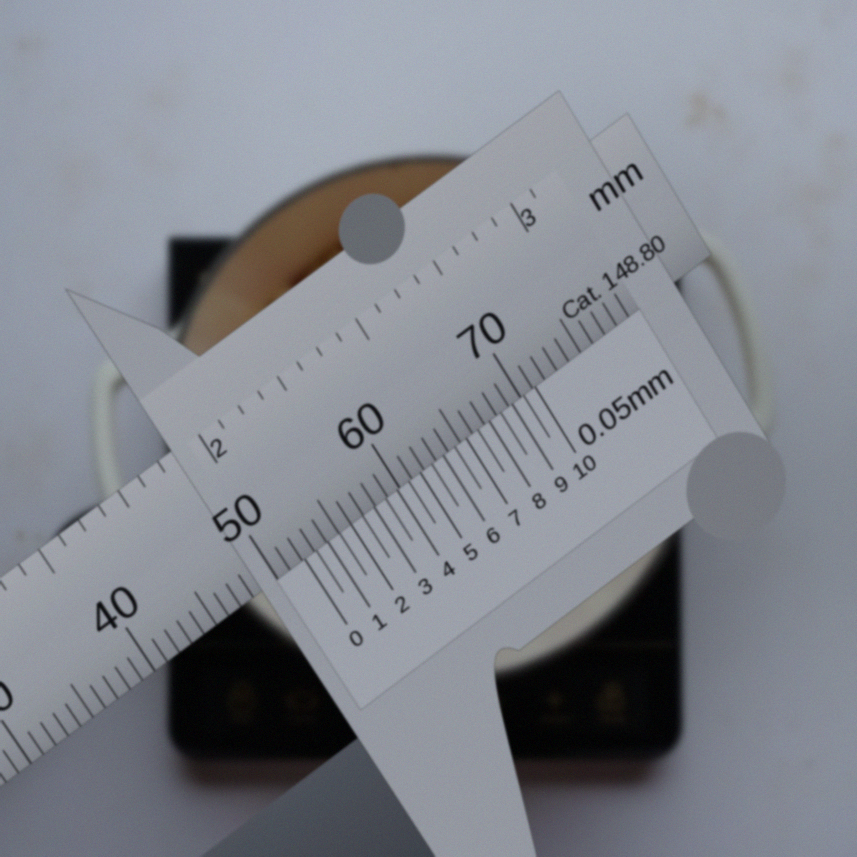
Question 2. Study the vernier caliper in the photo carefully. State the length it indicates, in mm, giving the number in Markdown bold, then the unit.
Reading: **52.2** mm
